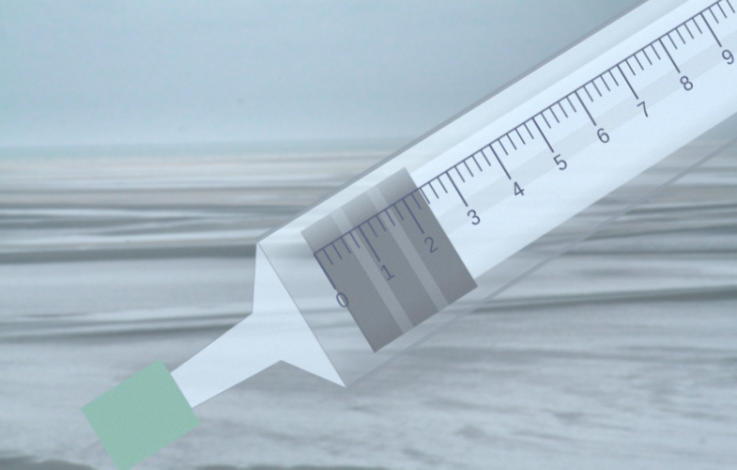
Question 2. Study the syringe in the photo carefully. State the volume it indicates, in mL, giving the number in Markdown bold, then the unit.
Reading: **0** mL
